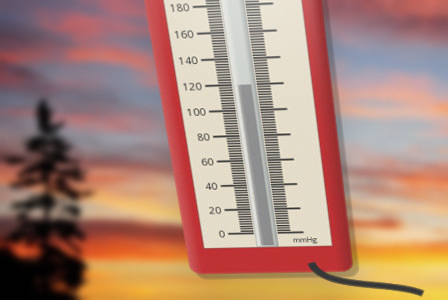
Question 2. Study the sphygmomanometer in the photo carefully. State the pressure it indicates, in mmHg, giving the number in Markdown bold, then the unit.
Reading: **120** mmHg
